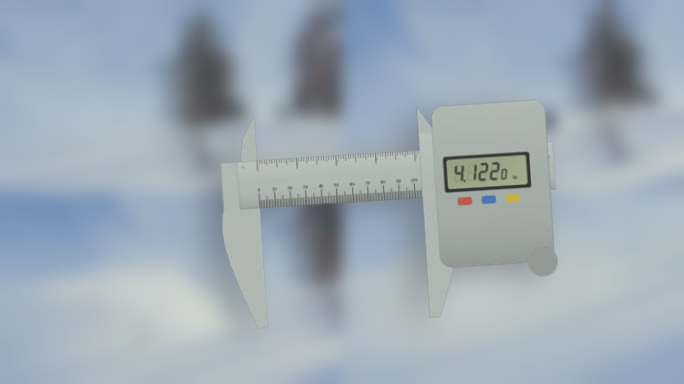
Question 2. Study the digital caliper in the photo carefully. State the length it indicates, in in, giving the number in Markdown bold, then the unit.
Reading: **4.1220** in
